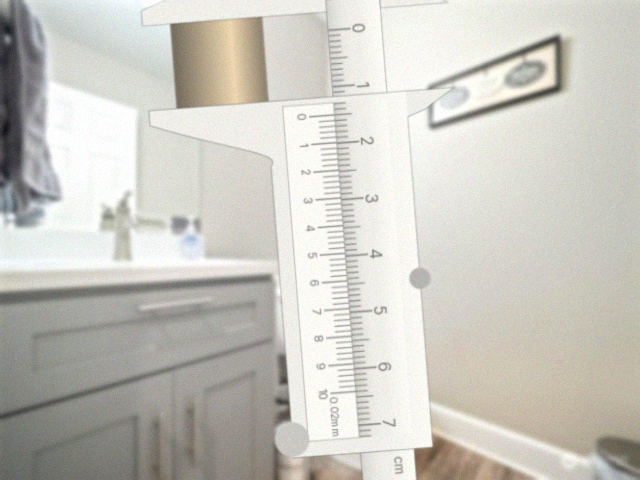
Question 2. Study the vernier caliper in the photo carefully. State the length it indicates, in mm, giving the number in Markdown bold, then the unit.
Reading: **15.0** mm
